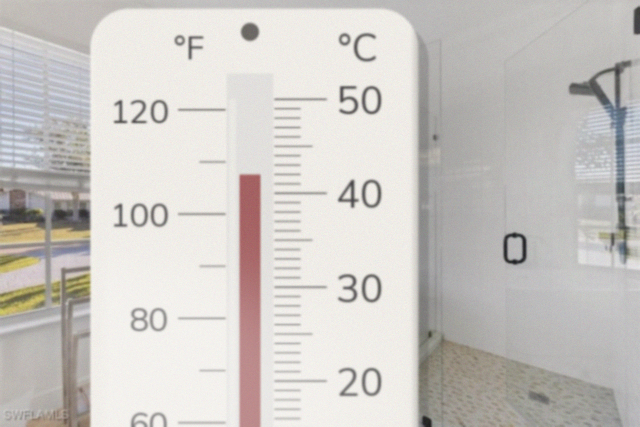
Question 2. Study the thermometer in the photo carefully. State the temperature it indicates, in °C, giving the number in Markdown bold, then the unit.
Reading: **42** °C
